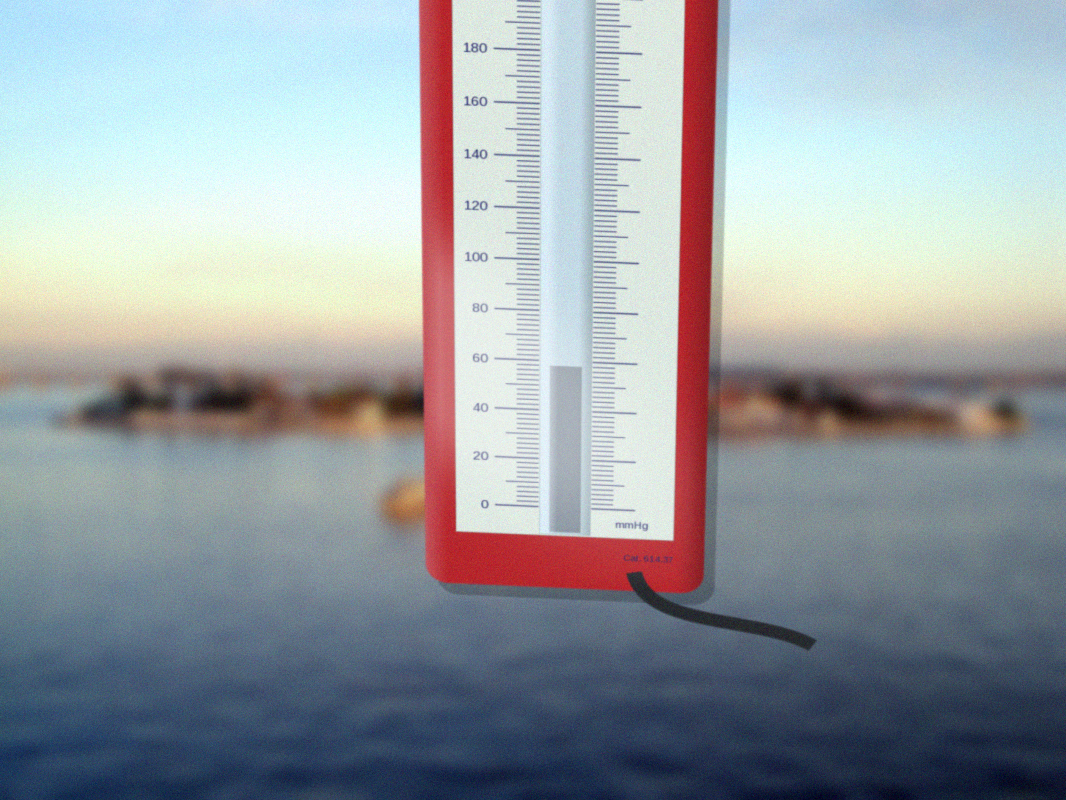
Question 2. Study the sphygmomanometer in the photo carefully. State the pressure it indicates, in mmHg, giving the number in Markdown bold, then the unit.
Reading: **58** mmHg
